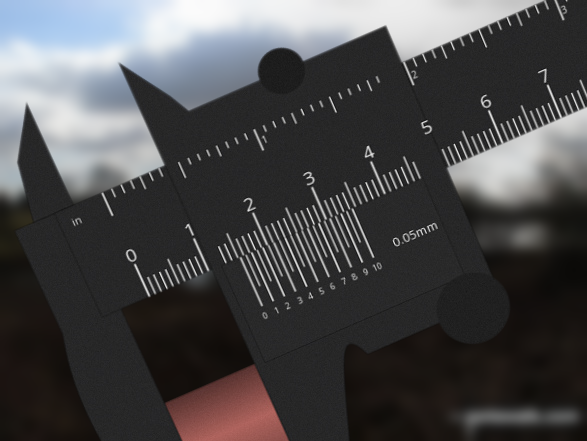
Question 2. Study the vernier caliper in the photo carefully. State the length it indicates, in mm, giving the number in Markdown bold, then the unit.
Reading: **15.4** mm
